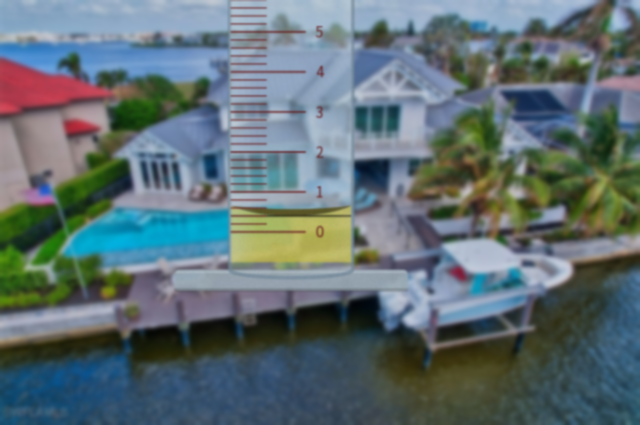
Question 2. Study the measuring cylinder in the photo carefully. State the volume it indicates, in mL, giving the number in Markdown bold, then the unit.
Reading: **0.4** mL
